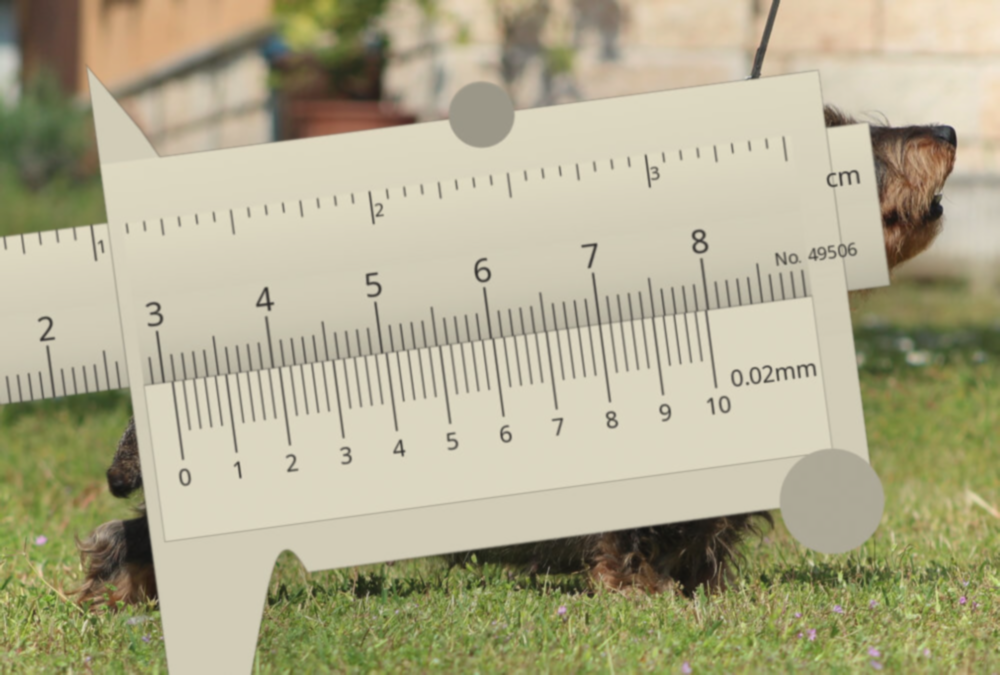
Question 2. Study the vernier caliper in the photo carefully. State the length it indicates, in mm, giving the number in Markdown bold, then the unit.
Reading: **30.8** mm
